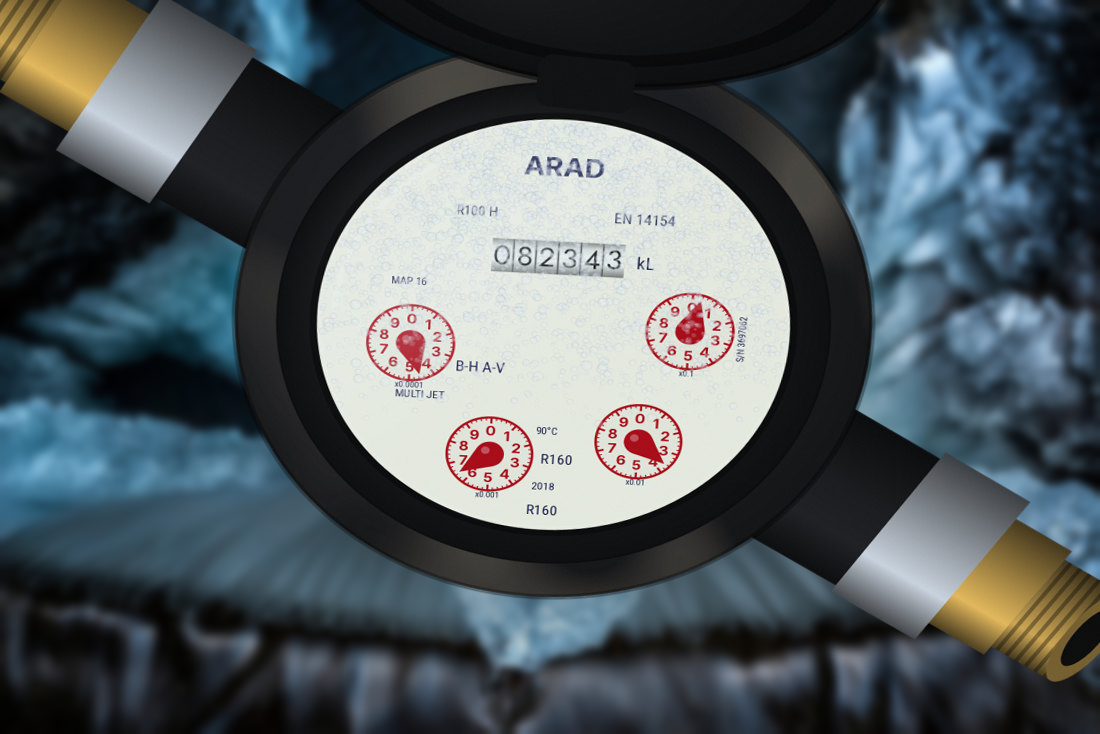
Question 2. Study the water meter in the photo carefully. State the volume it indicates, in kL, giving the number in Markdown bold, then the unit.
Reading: **82343.0364** kL
